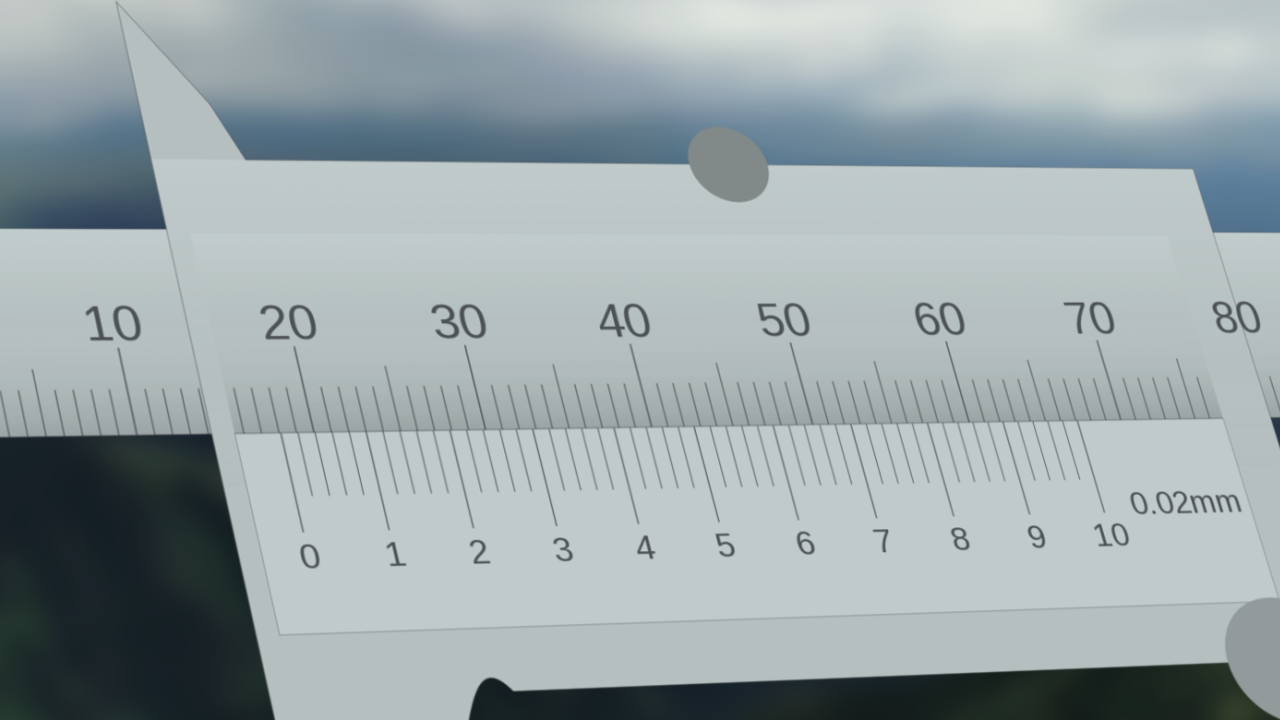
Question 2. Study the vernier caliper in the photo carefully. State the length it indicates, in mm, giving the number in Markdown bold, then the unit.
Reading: **18.1** mm
